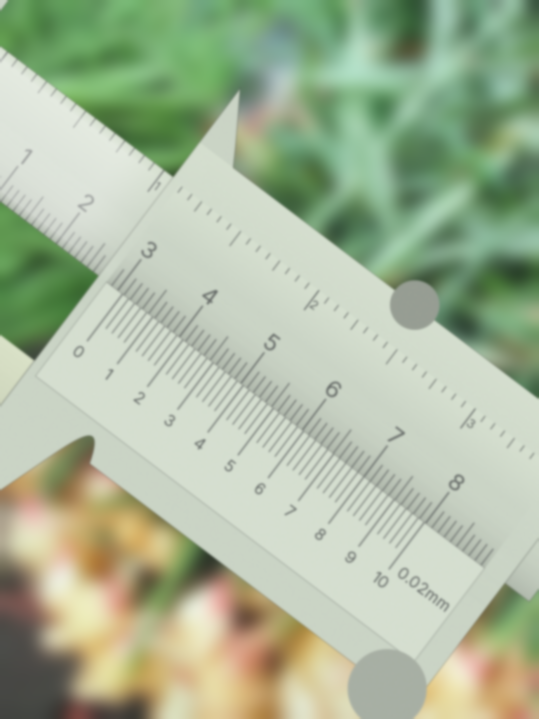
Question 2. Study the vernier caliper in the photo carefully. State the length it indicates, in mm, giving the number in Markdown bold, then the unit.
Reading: **30.8** mm
